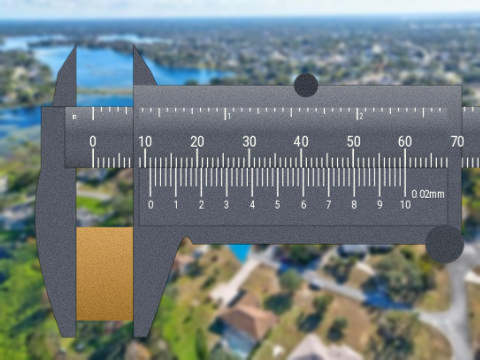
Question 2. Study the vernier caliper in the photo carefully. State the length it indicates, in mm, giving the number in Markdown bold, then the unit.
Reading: **11.0** mm
